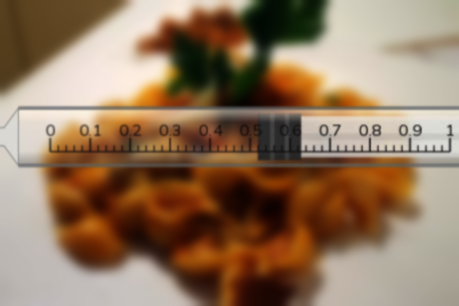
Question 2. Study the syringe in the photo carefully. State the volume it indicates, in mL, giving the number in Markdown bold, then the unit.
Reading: **0.52** mL
